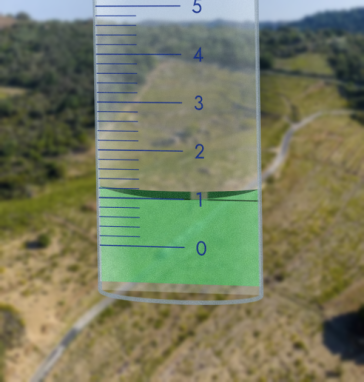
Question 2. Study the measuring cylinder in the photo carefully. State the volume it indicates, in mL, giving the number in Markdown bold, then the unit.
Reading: **1** mL
